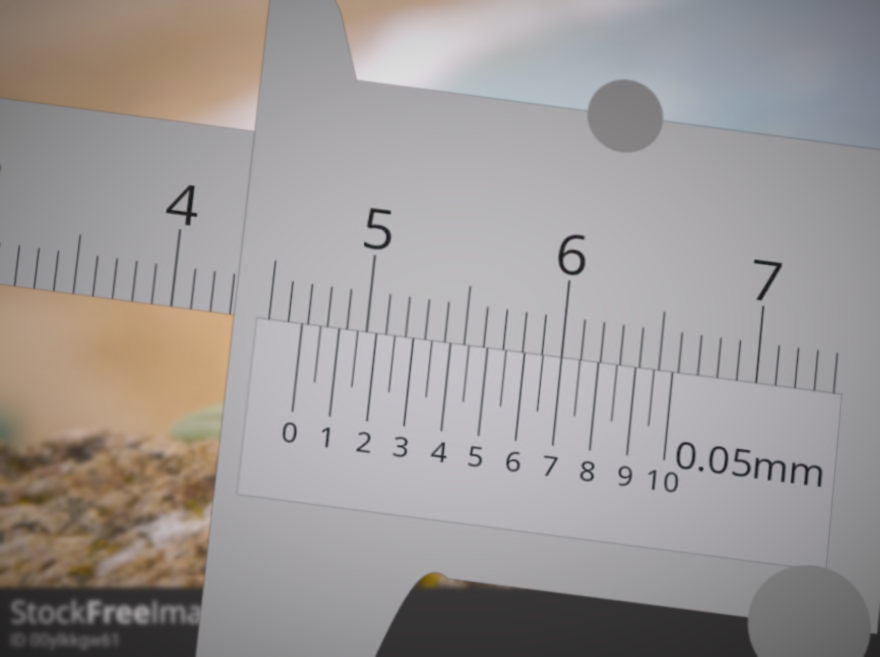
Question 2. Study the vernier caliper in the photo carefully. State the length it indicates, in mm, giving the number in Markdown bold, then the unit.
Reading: **46.7** mm
